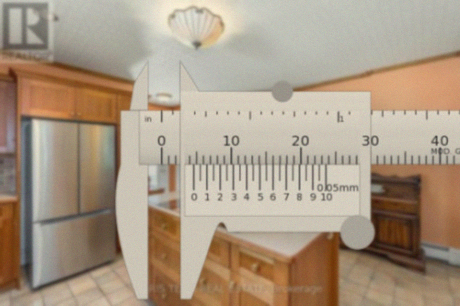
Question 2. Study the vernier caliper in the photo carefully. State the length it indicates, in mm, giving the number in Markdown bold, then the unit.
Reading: **4.6** mm
